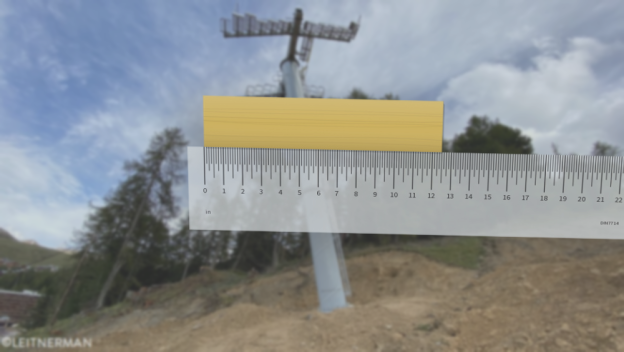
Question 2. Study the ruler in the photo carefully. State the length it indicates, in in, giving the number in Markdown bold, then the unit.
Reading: **12.5** in
